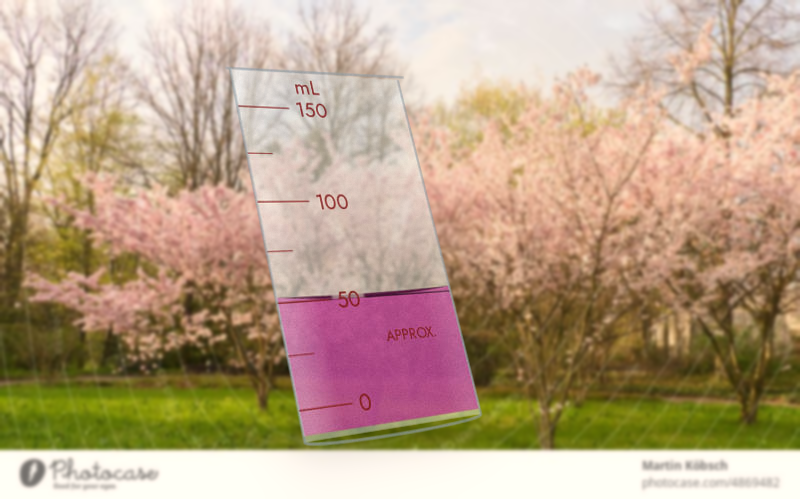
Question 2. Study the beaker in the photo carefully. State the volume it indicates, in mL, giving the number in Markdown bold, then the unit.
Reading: **50** mL
